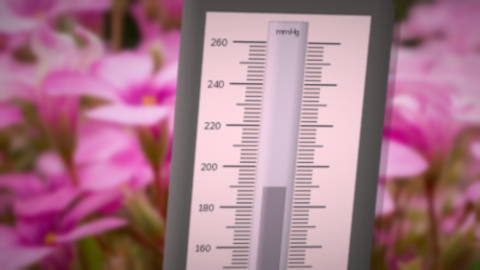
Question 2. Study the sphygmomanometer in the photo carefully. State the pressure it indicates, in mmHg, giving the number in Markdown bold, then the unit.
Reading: **190** mmHg
